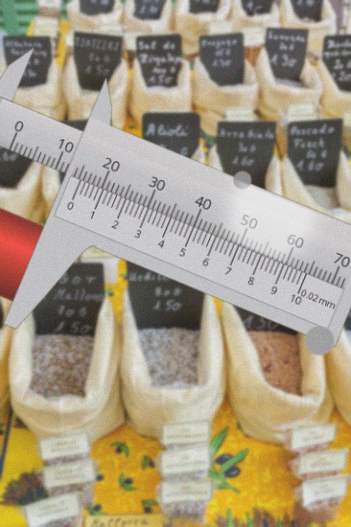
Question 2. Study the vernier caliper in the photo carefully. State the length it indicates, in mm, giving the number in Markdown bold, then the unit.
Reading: **15.5** mm
